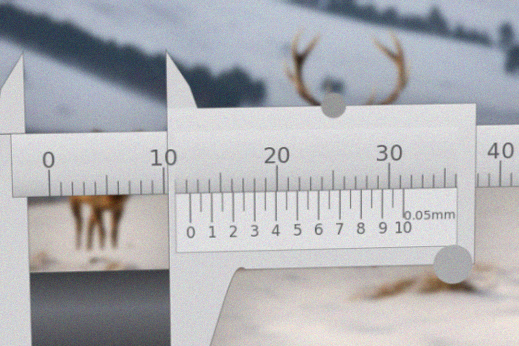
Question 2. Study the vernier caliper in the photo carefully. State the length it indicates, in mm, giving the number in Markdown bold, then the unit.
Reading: **12.3** mm
